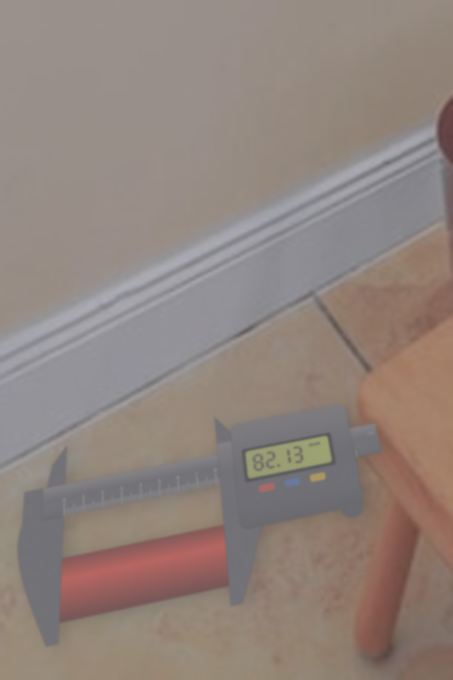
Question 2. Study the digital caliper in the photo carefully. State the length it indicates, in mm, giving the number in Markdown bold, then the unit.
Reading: **82.13** mm
